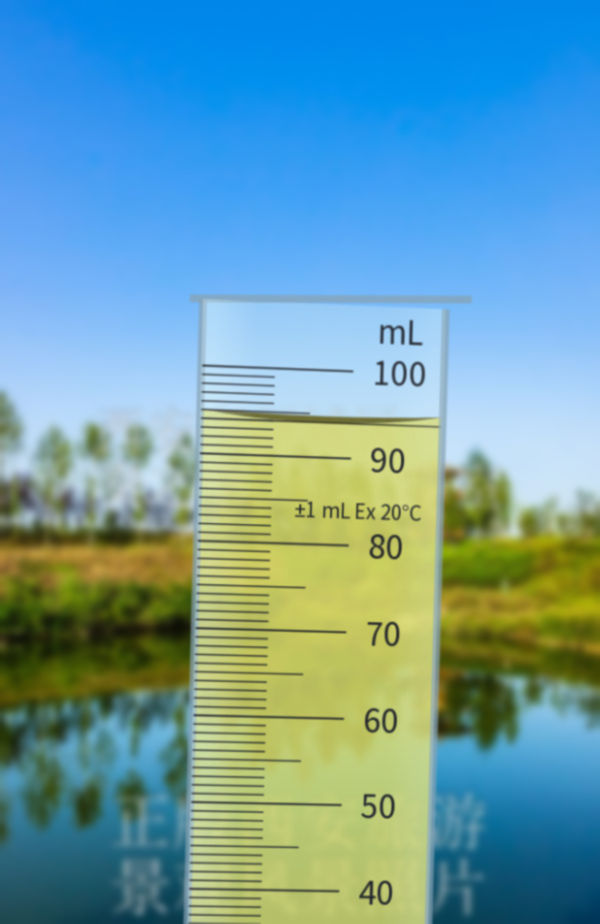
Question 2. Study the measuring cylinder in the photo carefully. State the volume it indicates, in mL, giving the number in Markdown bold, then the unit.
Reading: **94** mL
